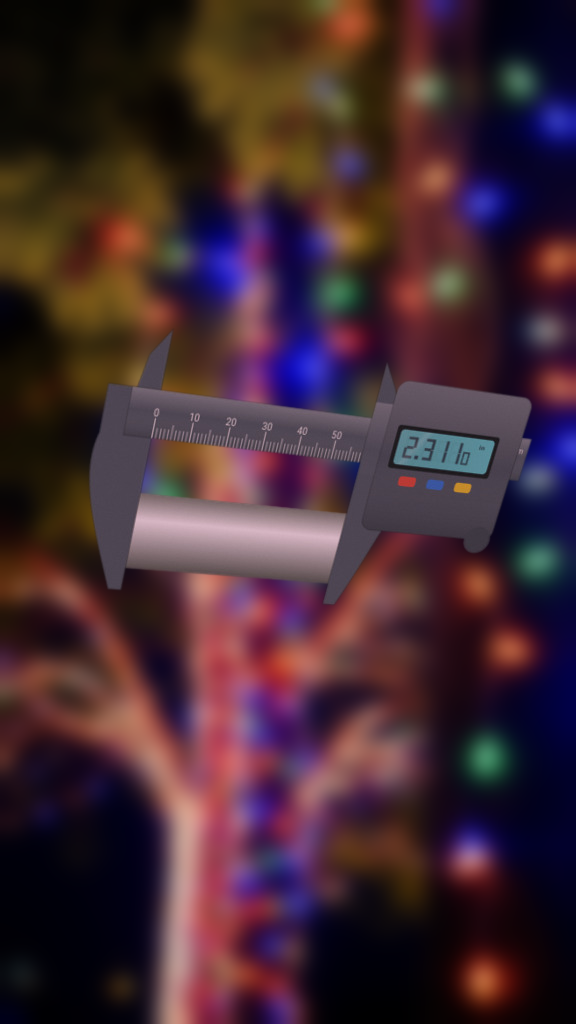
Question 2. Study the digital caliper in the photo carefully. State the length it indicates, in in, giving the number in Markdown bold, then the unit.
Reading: **2.3110** in
